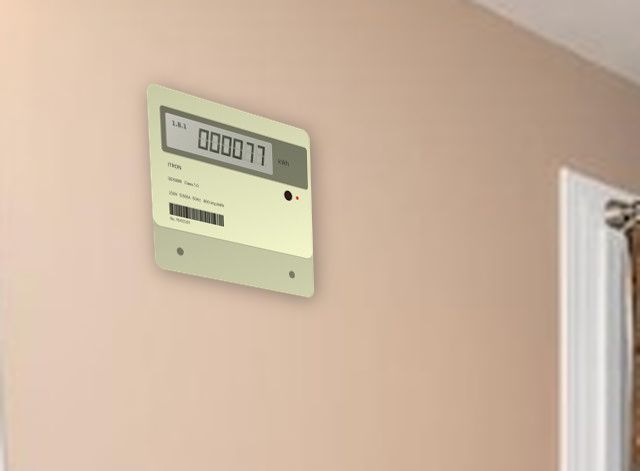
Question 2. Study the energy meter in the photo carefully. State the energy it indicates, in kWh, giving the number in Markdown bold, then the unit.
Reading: **77** kWh
